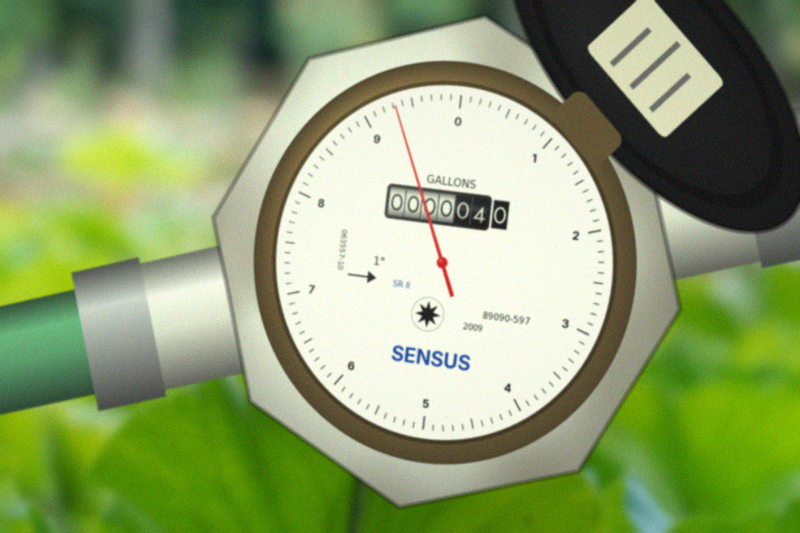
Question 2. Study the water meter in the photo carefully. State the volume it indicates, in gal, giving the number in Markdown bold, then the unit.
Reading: **39.3** gal
